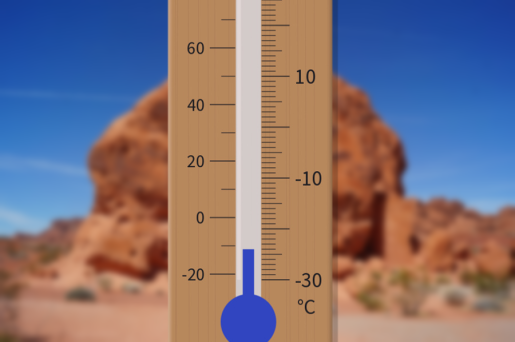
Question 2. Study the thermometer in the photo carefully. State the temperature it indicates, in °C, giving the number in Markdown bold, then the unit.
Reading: **-24** °C
